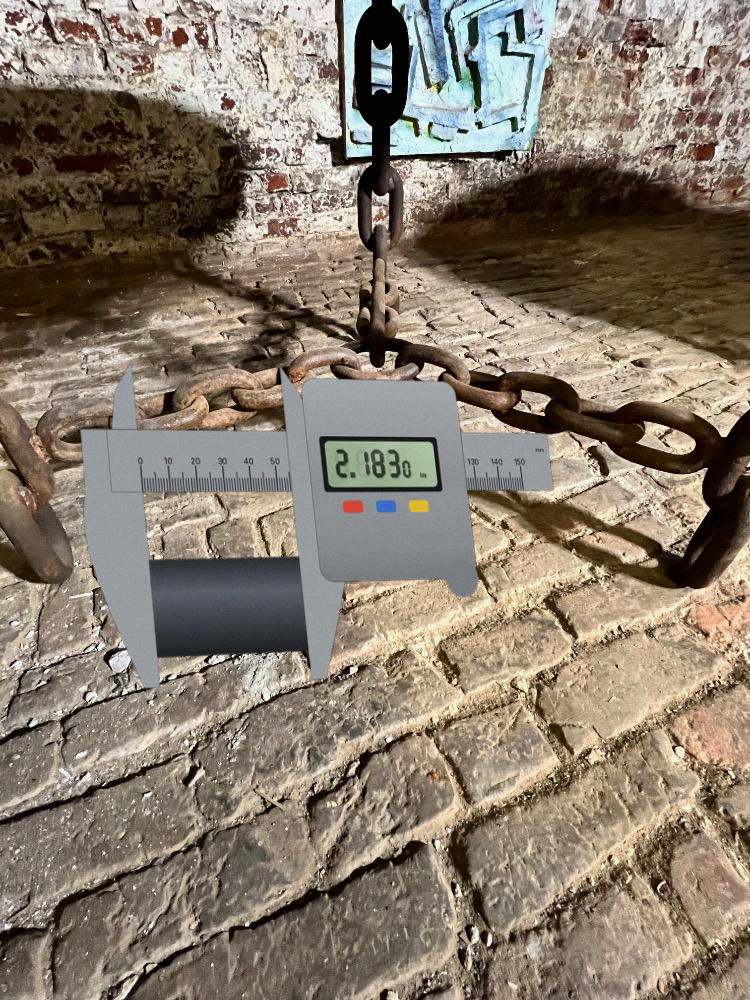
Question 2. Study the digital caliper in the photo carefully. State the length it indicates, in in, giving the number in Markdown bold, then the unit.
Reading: **2.1830** in
